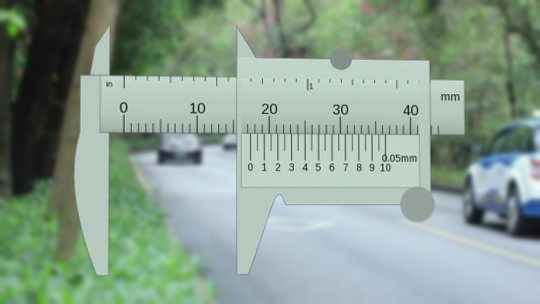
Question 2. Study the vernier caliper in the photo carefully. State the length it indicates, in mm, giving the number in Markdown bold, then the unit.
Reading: **17.4** mm
